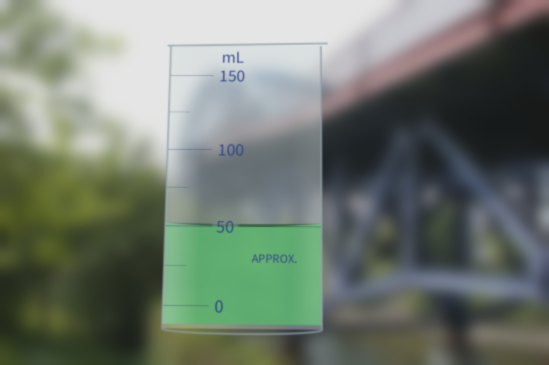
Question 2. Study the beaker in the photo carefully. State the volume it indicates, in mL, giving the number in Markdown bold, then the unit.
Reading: **50** mL
